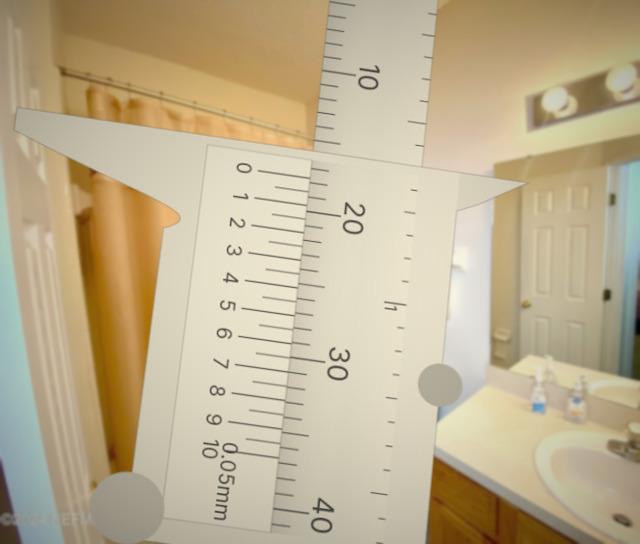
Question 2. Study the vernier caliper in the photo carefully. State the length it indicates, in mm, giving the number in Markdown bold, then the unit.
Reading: **17.7** mm
